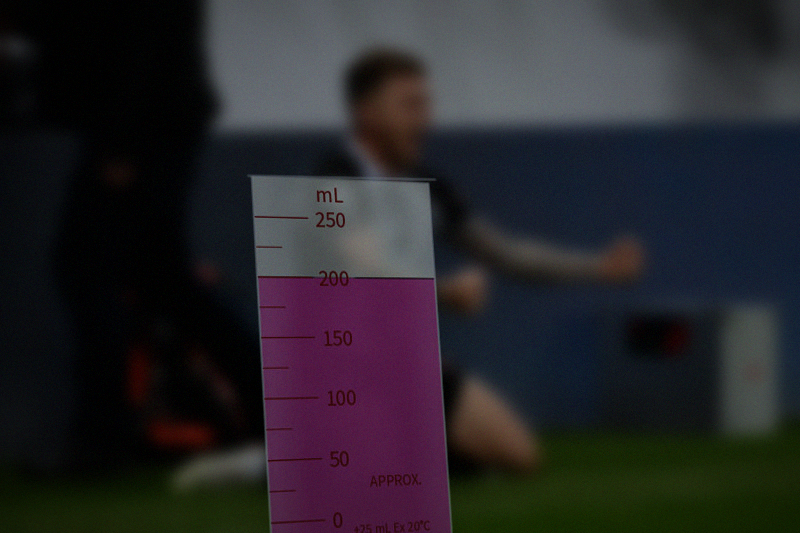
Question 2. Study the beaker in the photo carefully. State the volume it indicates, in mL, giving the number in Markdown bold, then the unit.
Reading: **200** mL
